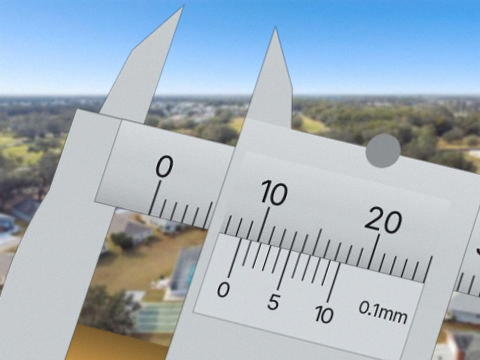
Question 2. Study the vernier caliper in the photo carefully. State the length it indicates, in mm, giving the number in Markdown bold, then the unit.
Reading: **8.5** mm
